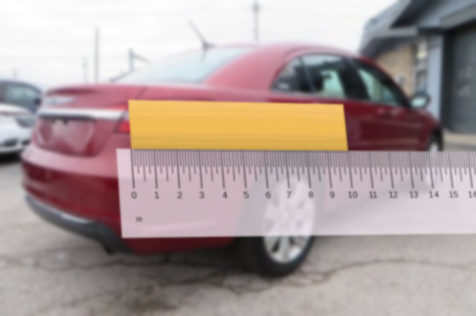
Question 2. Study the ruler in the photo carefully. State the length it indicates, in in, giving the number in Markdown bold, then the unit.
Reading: **10** in
